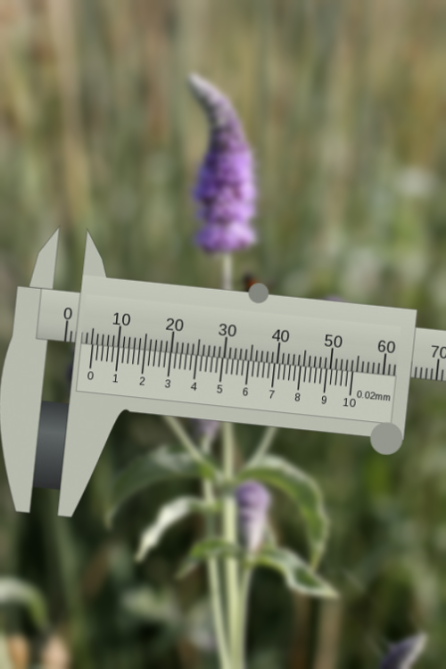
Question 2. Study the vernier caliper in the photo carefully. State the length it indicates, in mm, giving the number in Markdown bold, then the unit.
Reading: **5.2** mm
